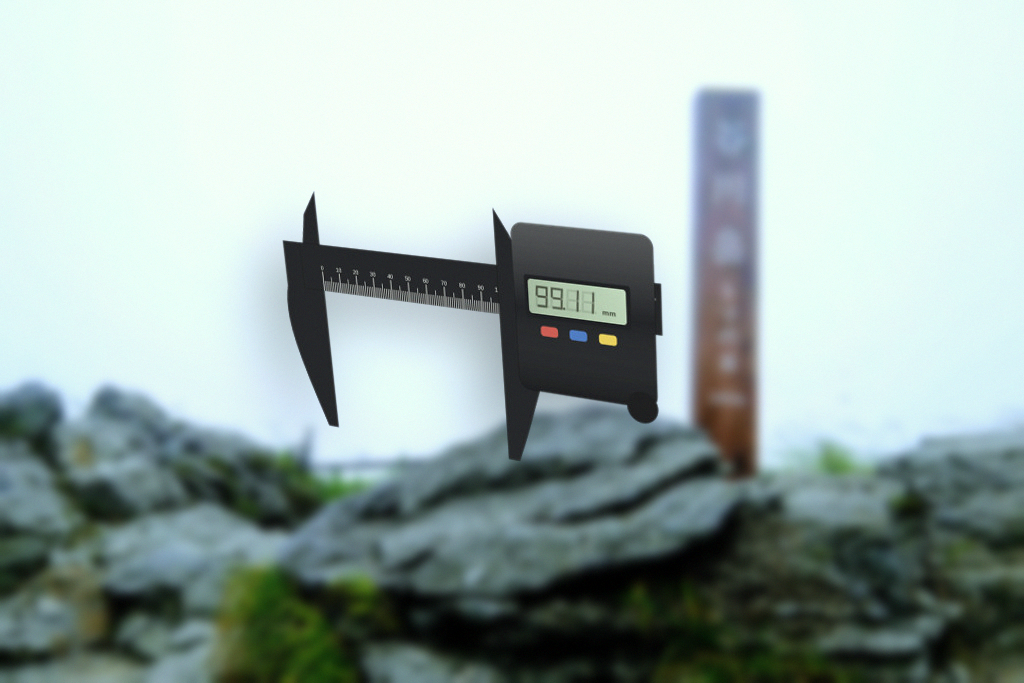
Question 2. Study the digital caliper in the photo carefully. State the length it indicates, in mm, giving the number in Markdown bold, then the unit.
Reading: **99.11** mm
